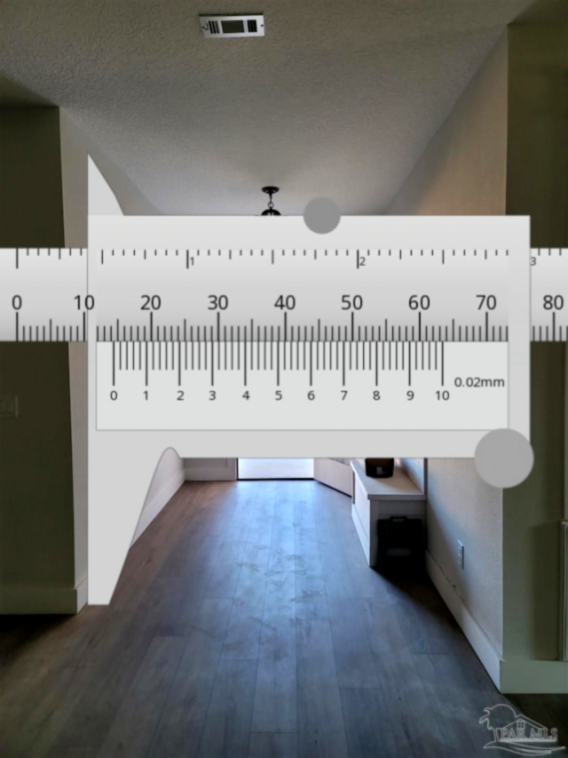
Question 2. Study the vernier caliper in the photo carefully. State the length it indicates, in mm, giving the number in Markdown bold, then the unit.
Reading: **14.4** mm
